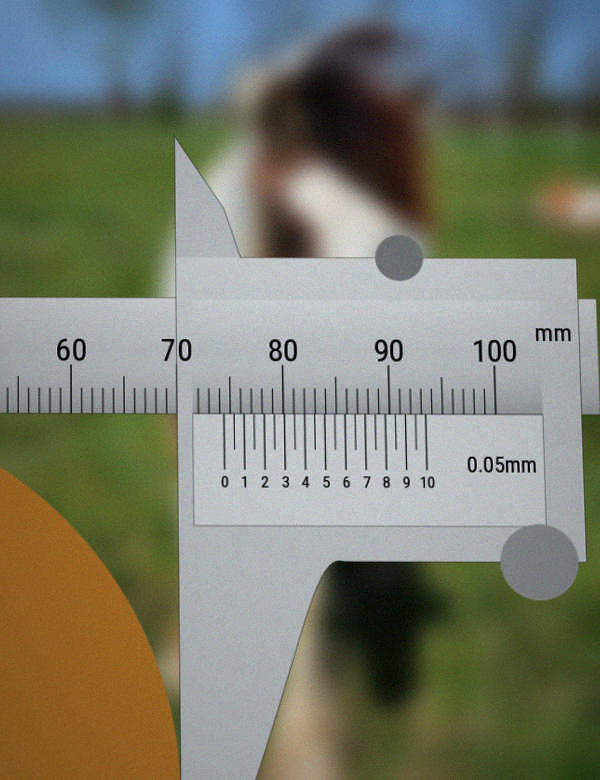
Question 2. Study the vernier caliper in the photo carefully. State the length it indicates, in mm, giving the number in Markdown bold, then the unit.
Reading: **74.4** mm
